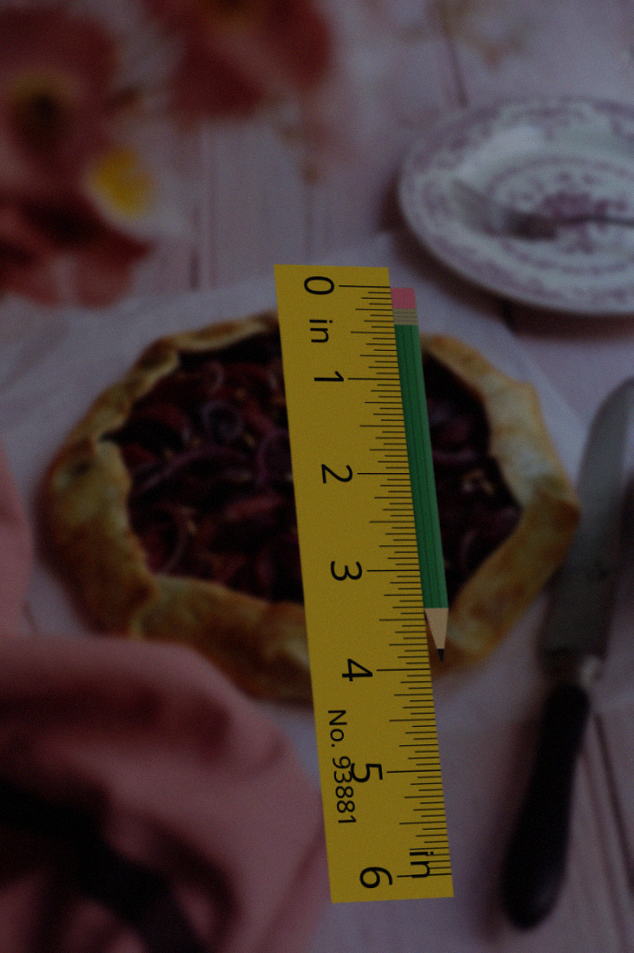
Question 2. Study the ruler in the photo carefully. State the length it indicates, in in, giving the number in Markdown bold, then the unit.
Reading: **3.9375** in
